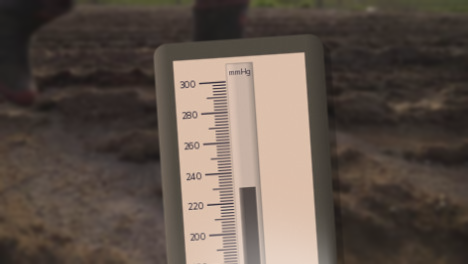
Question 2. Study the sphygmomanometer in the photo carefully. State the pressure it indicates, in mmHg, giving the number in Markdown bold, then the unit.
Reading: **230** mmHg
